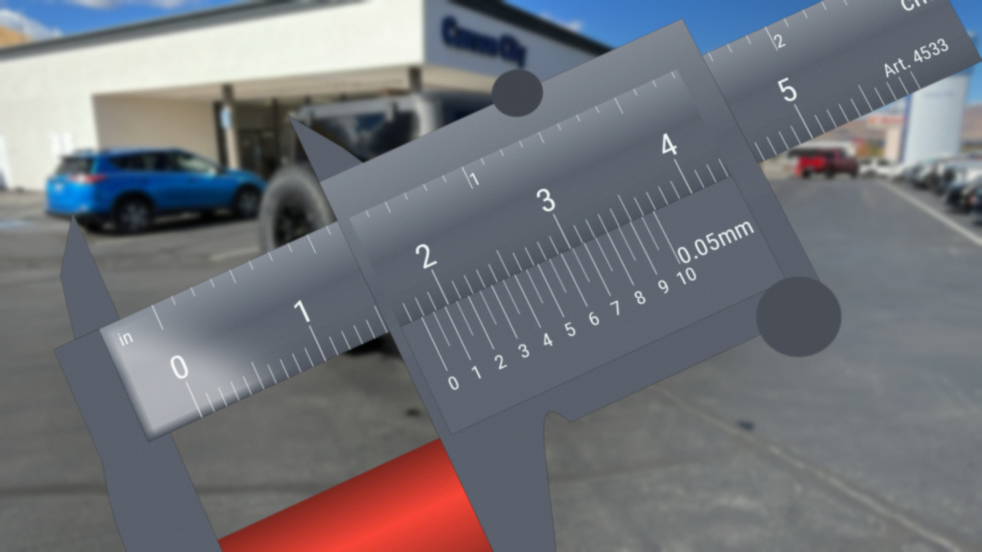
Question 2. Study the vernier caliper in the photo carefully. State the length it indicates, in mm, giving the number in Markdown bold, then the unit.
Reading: **17.8** mm
